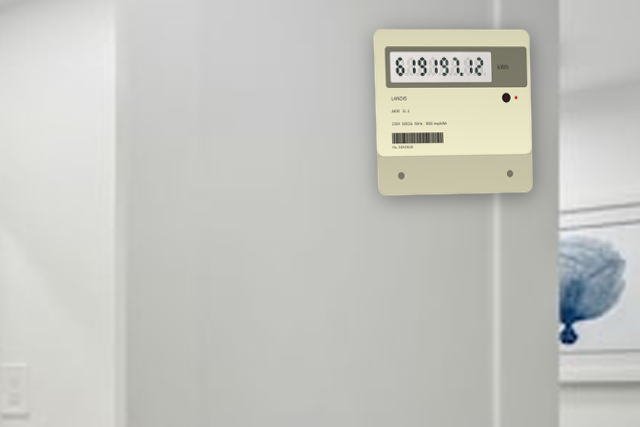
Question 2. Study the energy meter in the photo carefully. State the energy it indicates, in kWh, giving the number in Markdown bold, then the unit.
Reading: **619197.12** kWh
